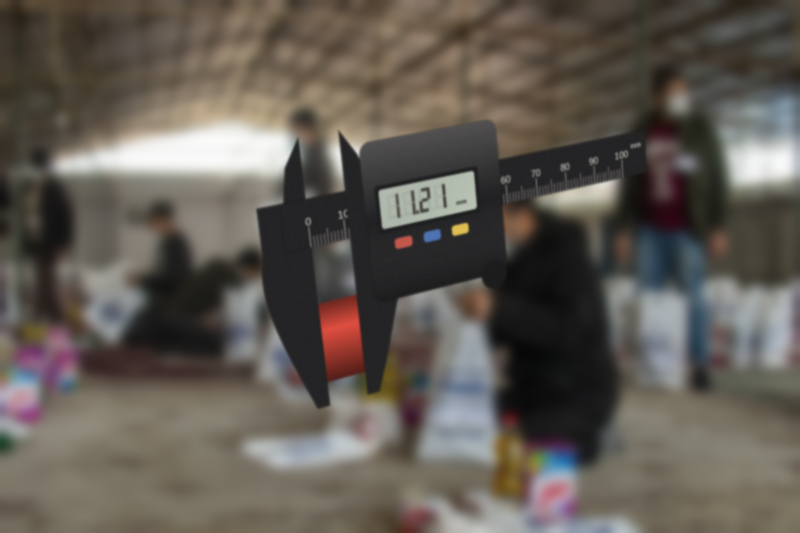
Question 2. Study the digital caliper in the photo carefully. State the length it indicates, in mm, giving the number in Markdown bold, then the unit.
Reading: **11.21** mm
